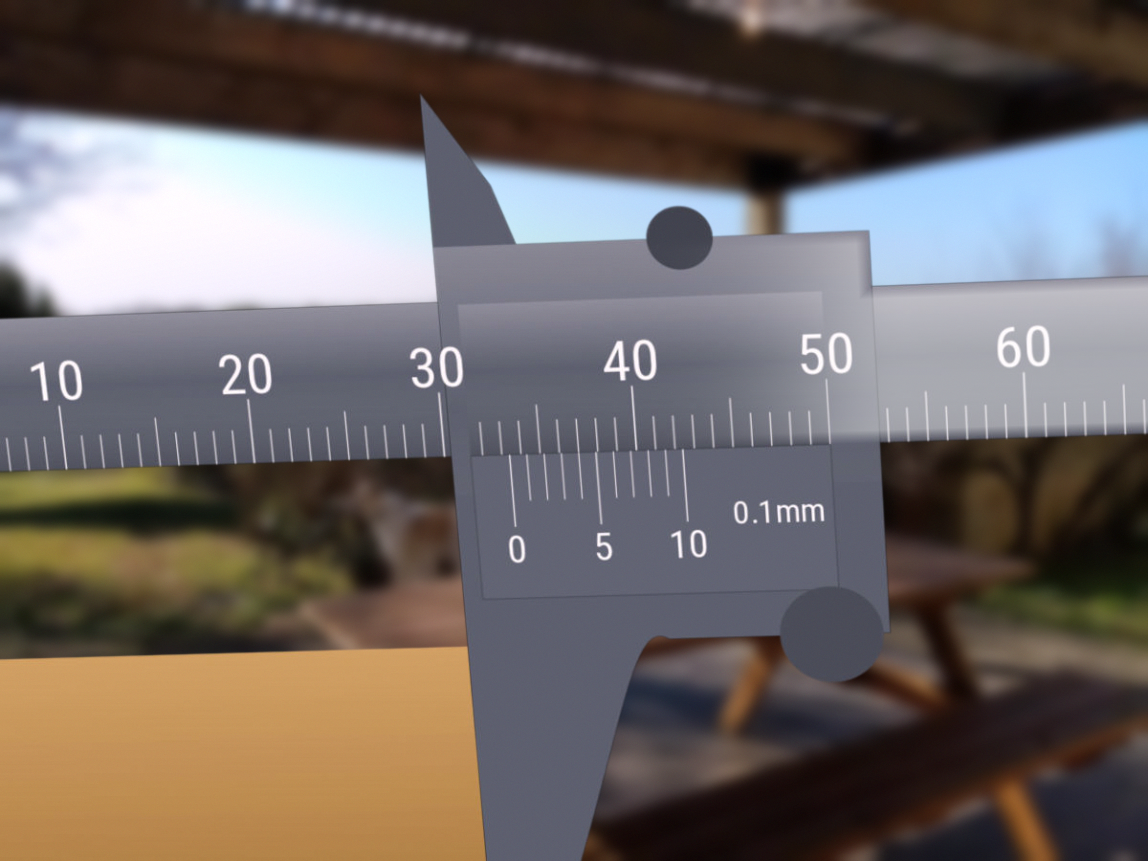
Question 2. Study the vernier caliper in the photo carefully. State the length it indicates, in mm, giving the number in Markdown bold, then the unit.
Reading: **33.4** mm
